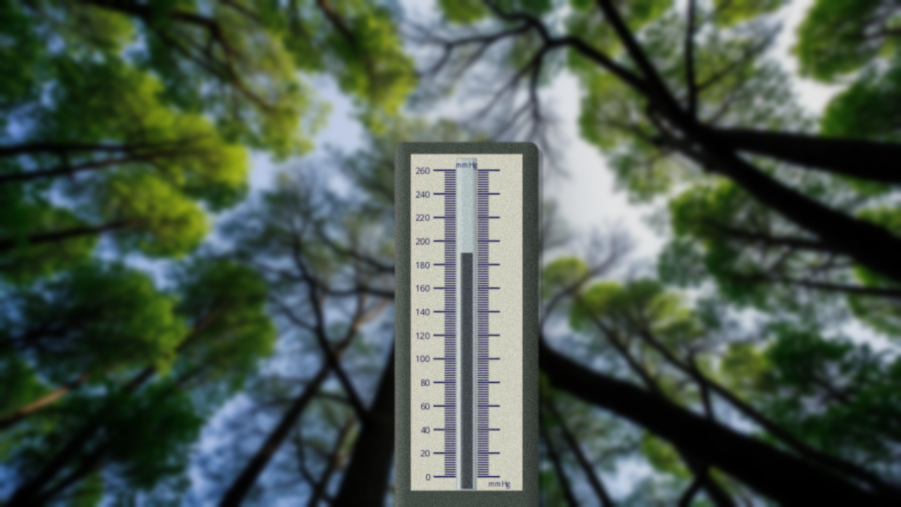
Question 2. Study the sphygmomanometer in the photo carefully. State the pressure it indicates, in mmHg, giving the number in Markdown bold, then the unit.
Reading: **190** mmHg
